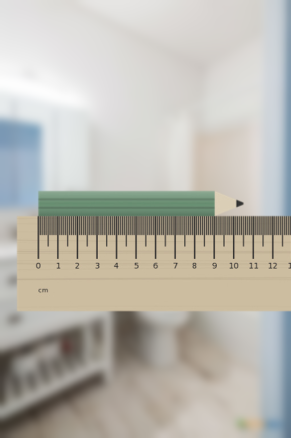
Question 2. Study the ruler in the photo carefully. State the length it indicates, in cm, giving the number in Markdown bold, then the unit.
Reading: **10.5** cm
